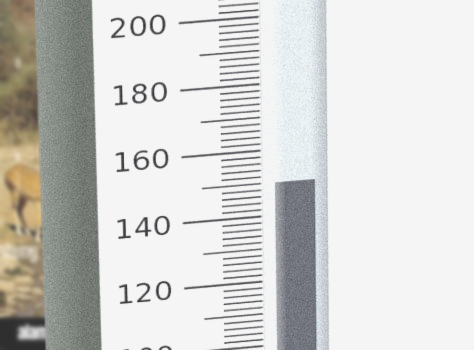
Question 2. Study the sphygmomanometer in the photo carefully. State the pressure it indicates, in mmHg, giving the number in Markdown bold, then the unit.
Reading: **150** mmHg
